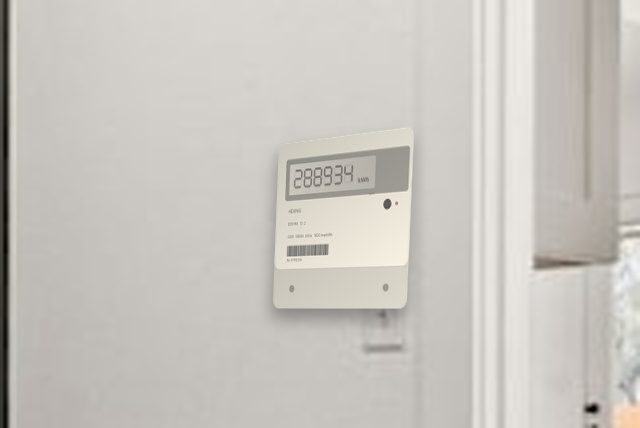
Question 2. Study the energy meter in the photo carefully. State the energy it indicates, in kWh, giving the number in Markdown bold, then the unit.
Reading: **288934** kWh
